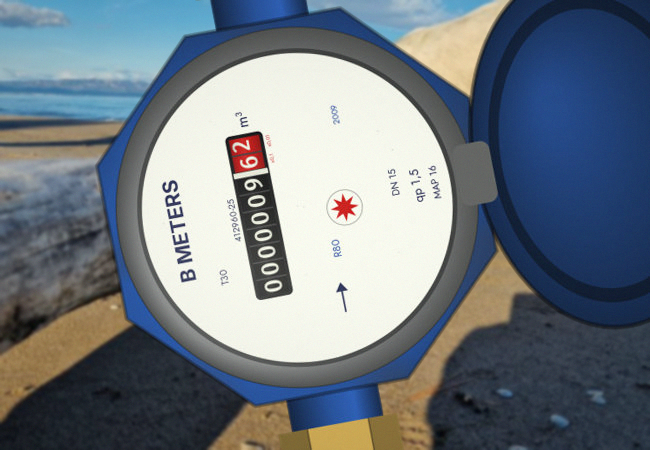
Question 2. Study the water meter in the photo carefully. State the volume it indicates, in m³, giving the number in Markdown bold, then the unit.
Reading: **9.62** m³
